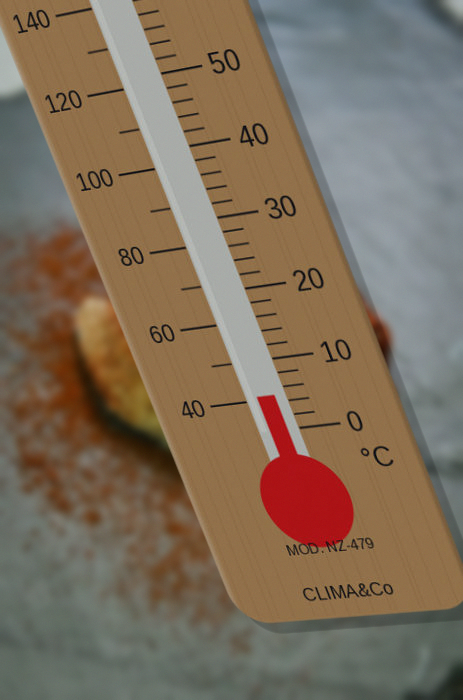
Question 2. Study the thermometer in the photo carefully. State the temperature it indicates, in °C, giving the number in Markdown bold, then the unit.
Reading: **5** °C
